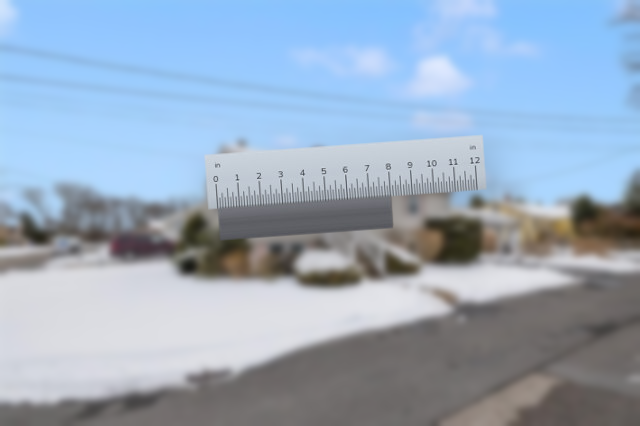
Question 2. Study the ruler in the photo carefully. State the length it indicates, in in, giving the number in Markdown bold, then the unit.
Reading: **8** in
